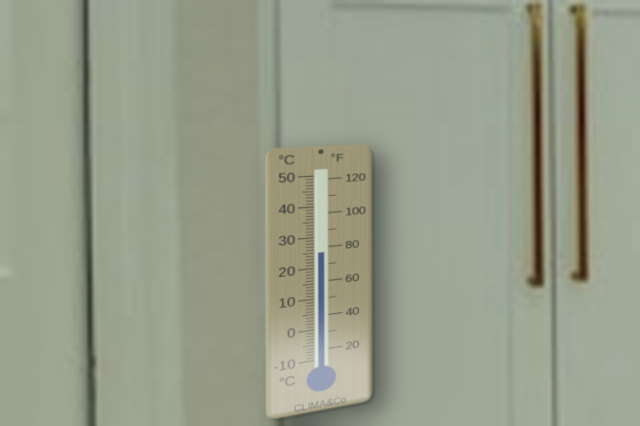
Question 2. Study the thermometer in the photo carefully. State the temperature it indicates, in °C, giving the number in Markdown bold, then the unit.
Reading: **25** °C
